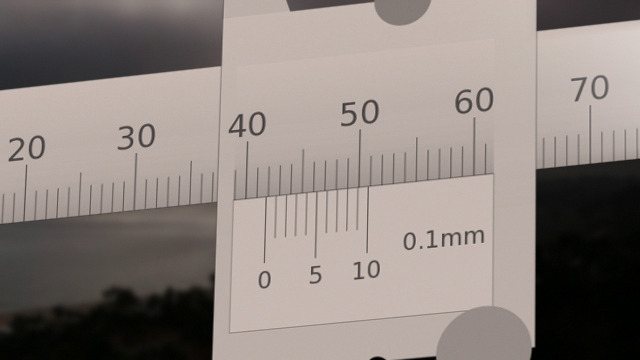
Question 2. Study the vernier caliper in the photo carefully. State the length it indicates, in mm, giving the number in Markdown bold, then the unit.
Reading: **41.8** mm
